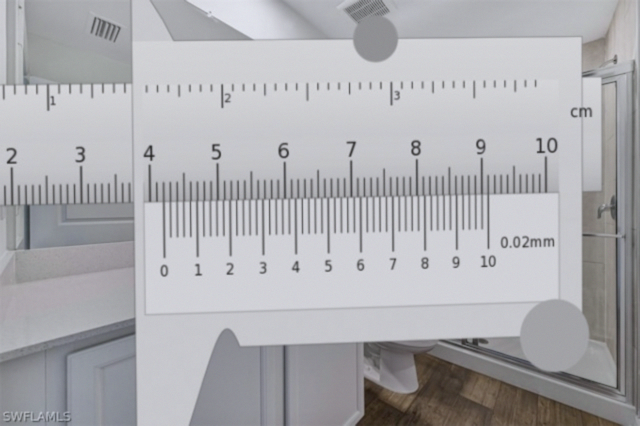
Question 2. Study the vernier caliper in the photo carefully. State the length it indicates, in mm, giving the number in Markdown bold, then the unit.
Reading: **42.0** mm
